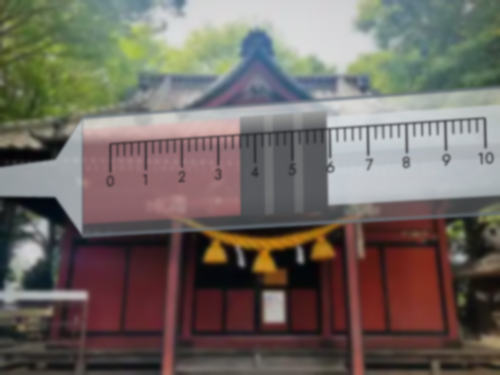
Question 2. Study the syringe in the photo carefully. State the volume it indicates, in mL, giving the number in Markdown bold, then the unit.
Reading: **3.6** mL
